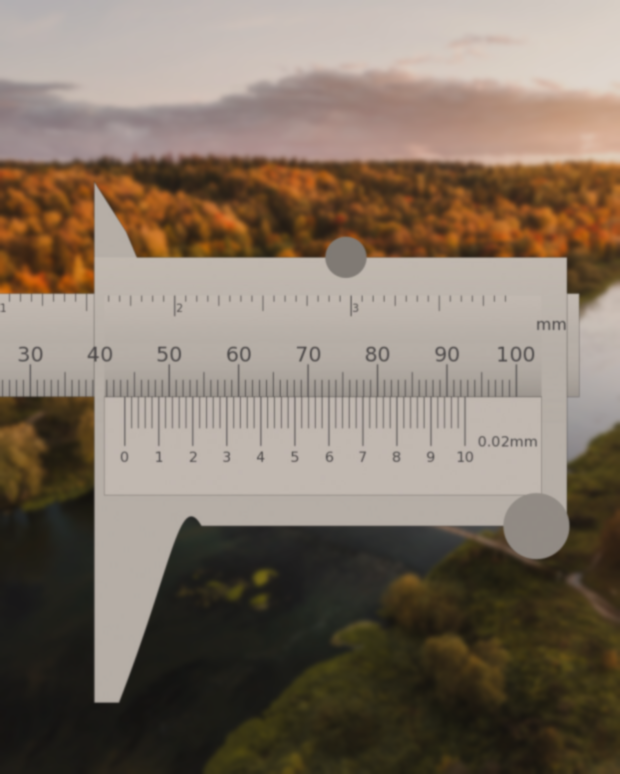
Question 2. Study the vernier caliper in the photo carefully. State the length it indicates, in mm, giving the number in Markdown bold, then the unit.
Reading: **43.6** mm
